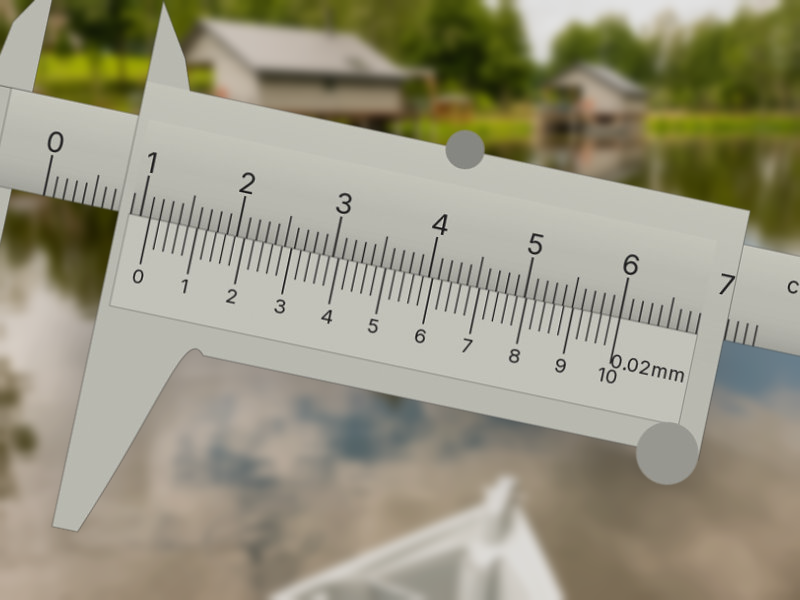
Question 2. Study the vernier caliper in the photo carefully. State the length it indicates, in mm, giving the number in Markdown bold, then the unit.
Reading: **11.0** mm
